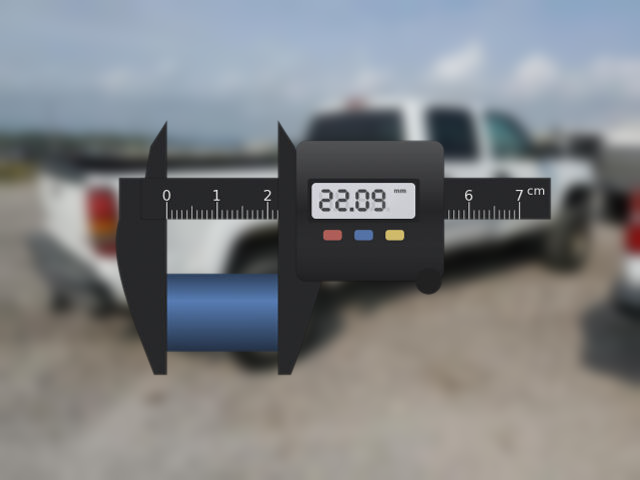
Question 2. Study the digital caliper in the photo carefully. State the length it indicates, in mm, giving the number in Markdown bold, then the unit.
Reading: **22.09** mm
